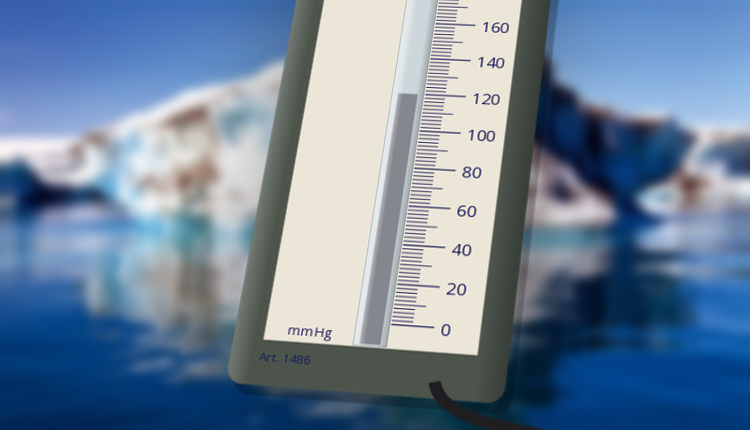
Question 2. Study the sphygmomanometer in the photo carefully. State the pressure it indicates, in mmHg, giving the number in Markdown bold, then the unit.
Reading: **120** mmHg
